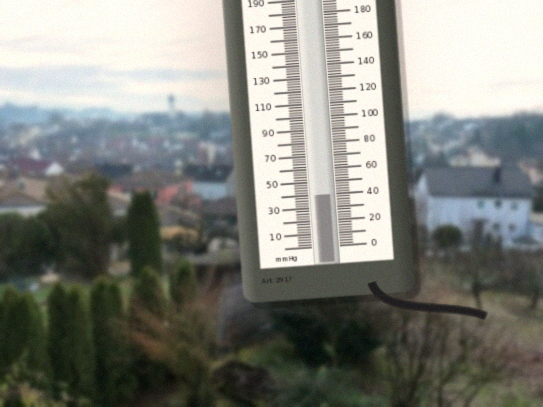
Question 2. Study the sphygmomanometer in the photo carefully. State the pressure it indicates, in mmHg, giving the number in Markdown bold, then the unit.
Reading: **40** mmHg
